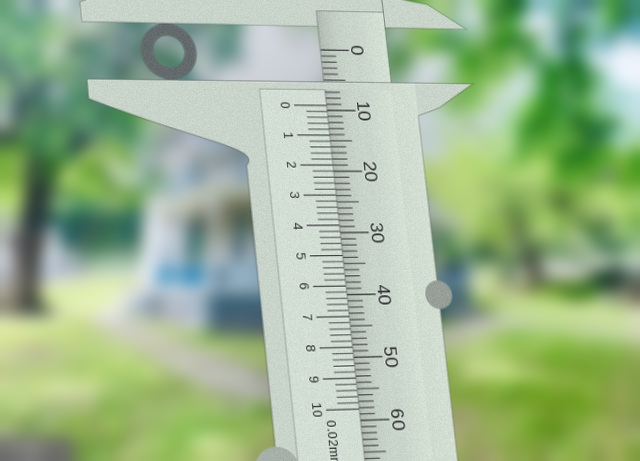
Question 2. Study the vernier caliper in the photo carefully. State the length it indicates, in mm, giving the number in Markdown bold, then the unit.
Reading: **9.2** mm
